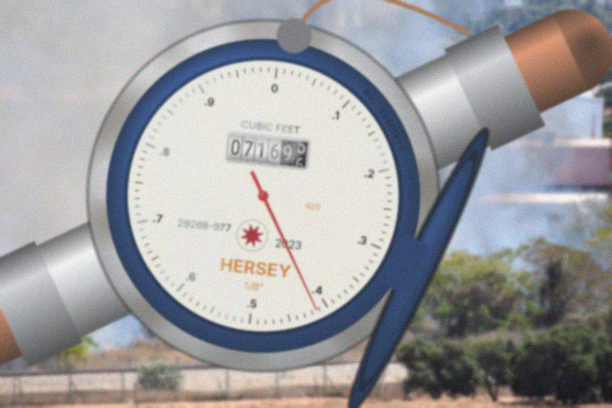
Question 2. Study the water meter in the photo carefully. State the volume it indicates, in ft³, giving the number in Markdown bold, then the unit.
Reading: **71695.41** ft³
